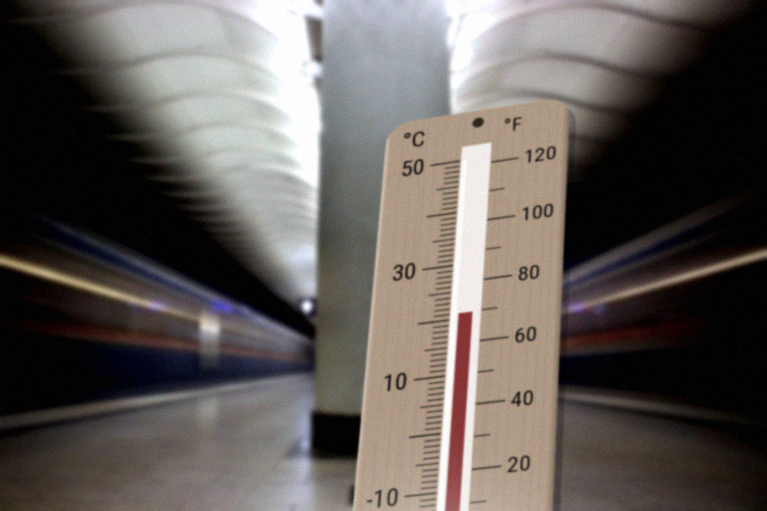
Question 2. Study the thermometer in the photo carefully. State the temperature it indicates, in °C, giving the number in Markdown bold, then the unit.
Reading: **21** °C
